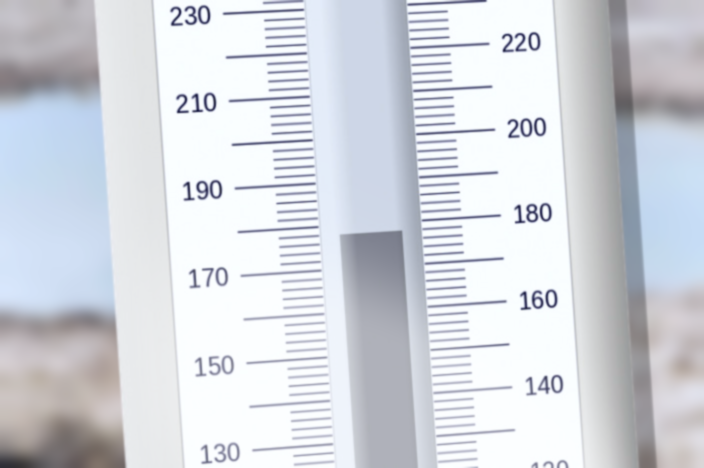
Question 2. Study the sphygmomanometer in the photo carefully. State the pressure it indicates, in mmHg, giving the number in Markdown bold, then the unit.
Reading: **178** mmHg
